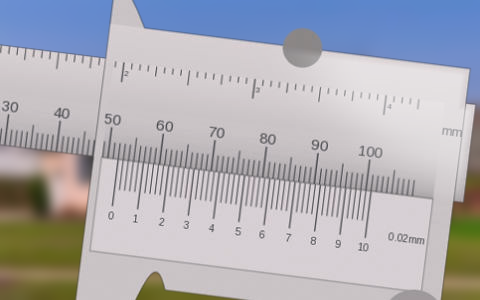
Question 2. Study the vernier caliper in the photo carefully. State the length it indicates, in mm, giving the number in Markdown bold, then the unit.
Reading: **52.0** mm
